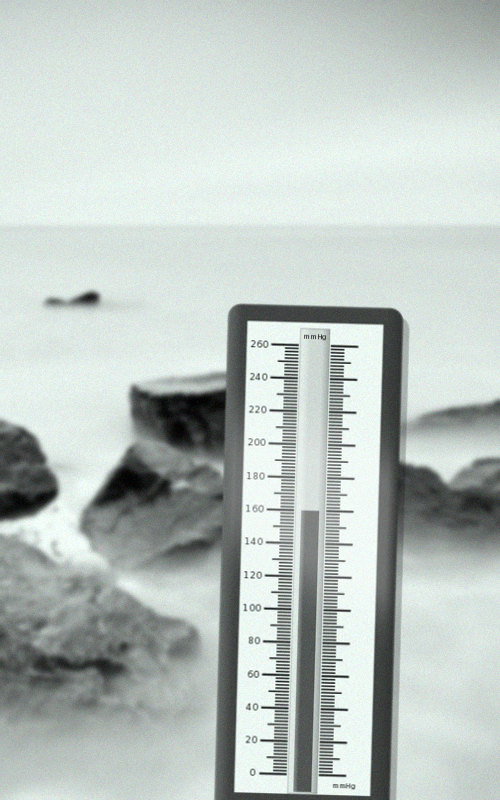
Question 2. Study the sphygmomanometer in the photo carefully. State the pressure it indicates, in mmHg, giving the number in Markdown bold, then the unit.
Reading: **160** mmHg
